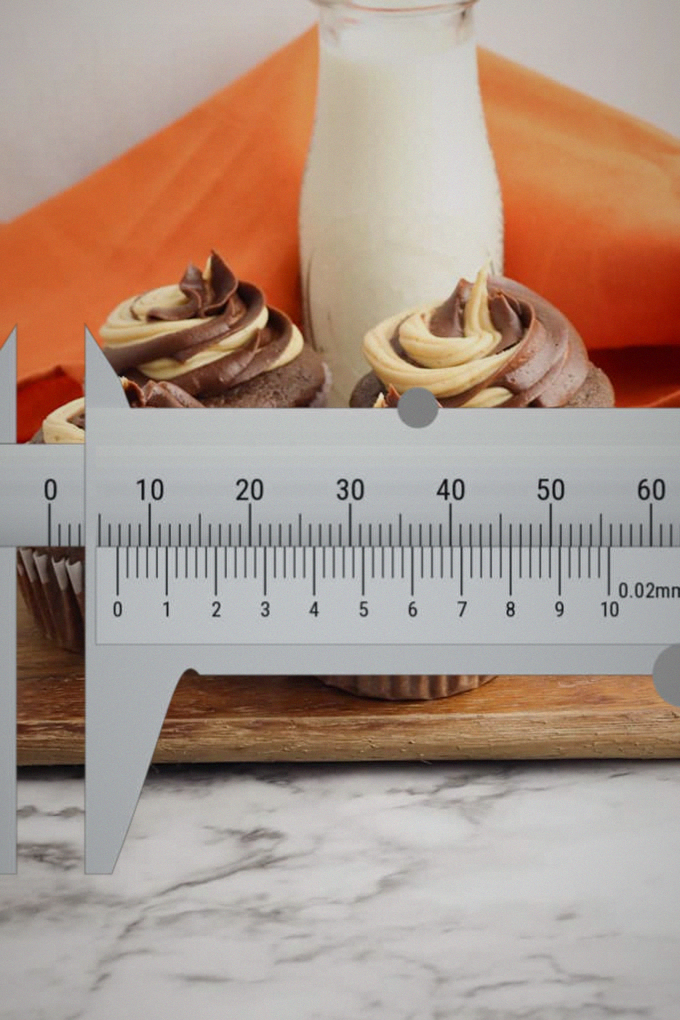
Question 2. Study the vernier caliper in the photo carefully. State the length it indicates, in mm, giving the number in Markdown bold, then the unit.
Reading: **6.8** mm
